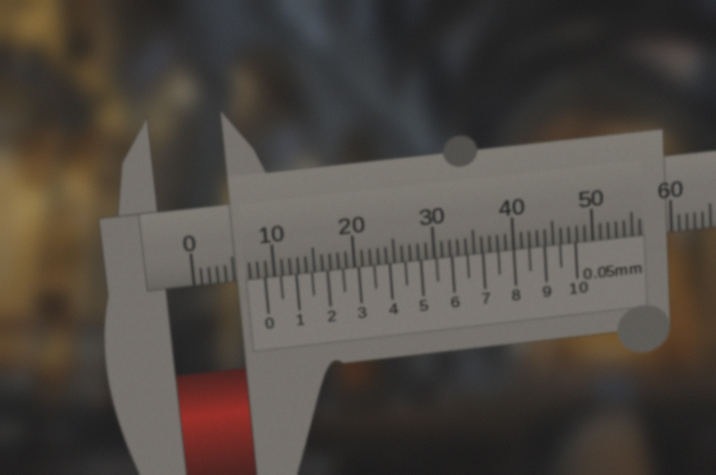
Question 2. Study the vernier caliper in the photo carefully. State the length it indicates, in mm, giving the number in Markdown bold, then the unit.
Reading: **8.8** mm
